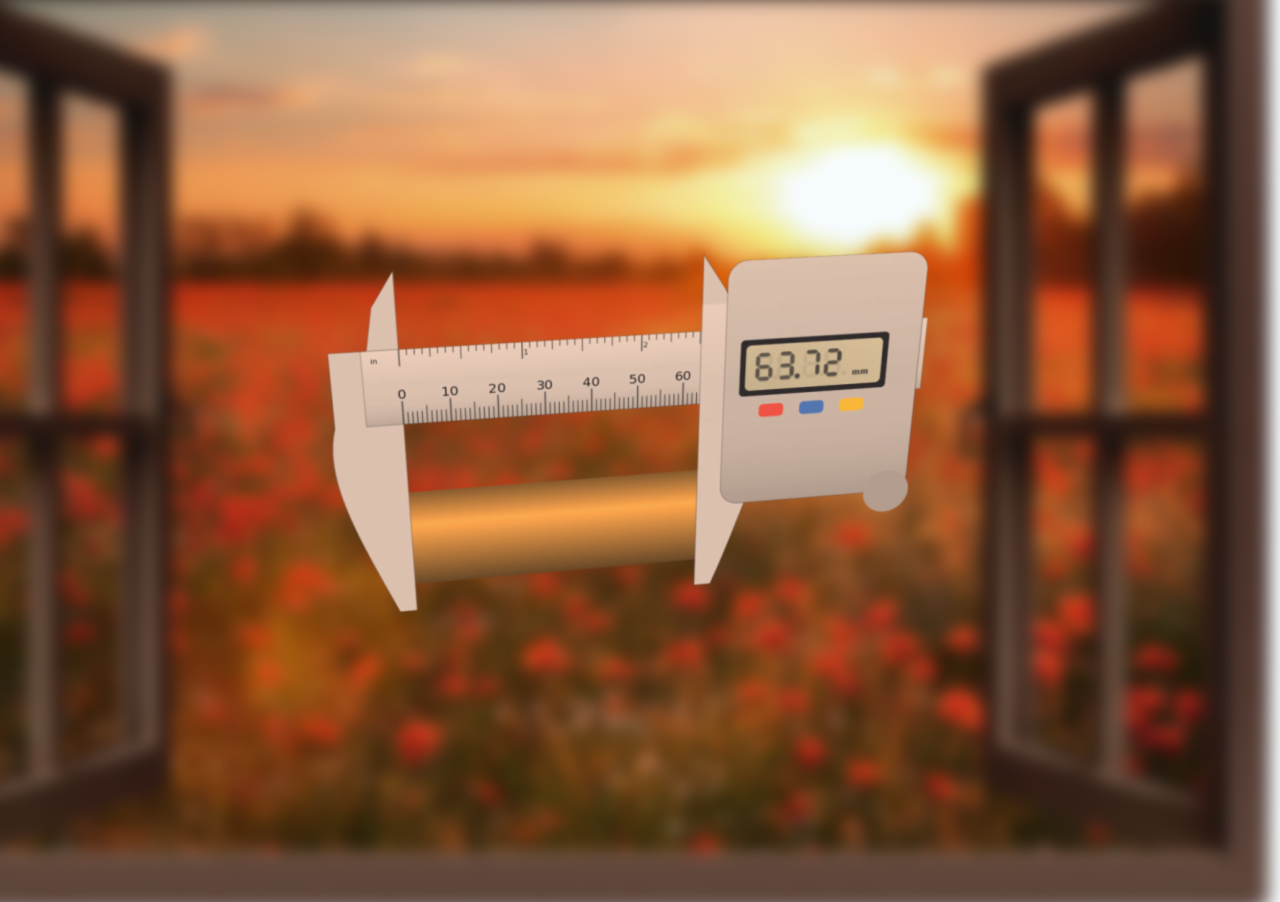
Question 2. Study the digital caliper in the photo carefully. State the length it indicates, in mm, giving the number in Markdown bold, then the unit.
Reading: **63.72** mm
